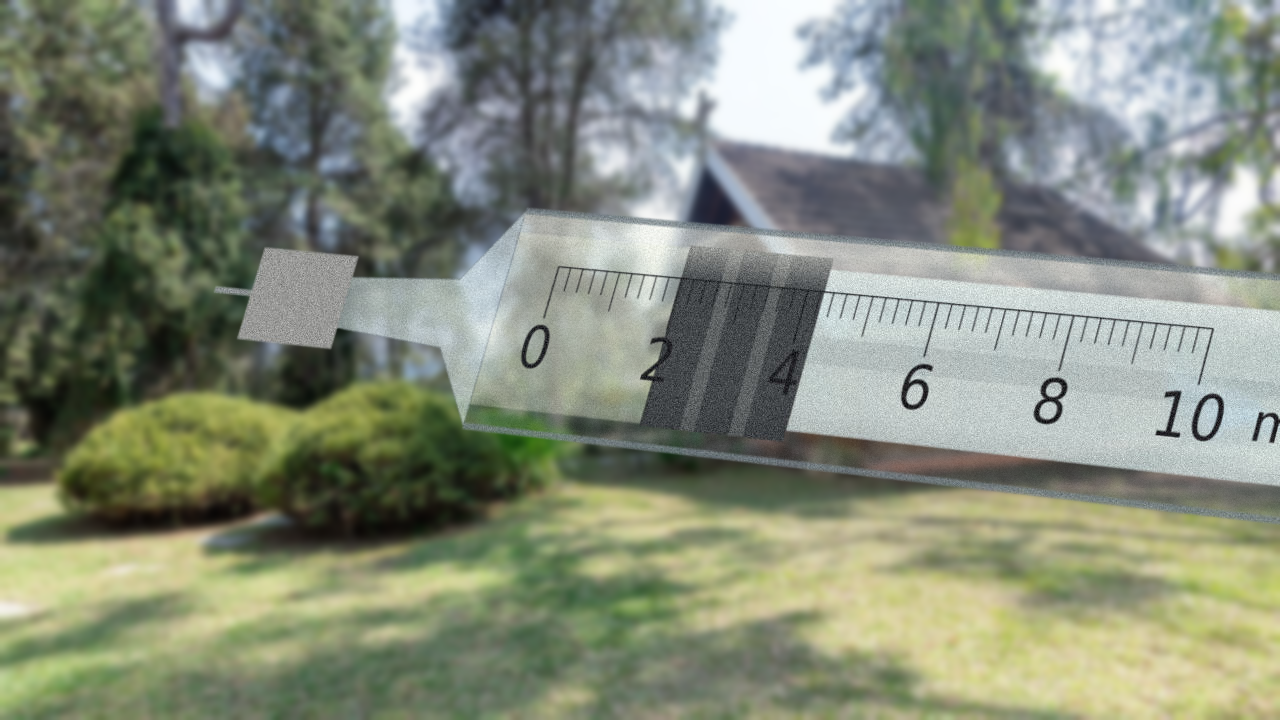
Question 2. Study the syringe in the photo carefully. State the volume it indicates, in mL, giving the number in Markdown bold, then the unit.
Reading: **2** mL
